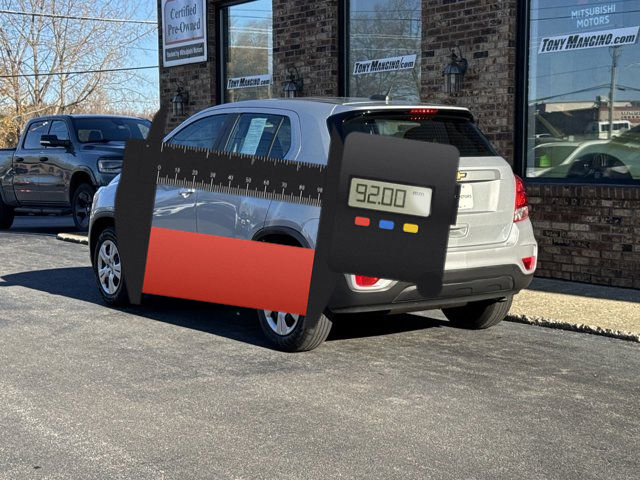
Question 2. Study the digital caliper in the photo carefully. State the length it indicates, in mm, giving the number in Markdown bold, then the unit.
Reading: **92.00** mm
